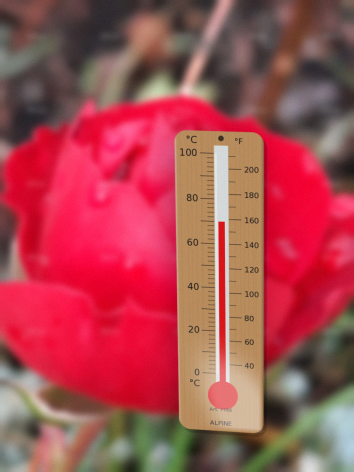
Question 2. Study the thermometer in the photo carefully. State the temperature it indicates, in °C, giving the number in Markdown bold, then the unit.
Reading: **70** °C
